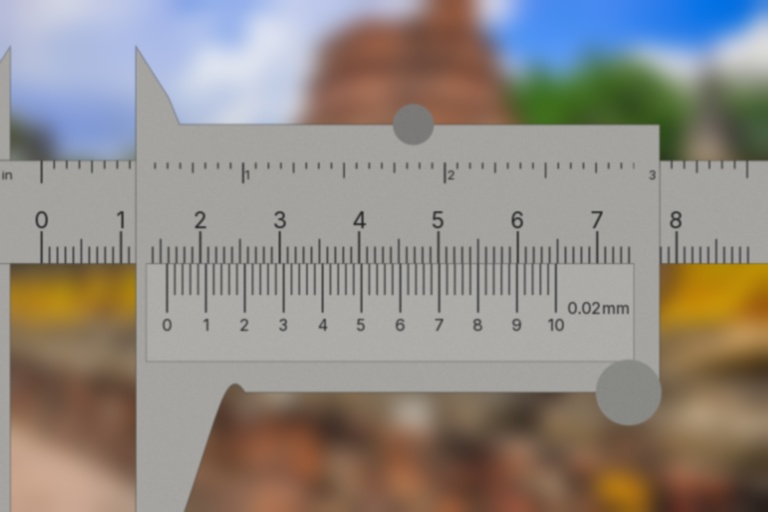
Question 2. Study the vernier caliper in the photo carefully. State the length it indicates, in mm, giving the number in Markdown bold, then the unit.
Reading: **15.8** mm
